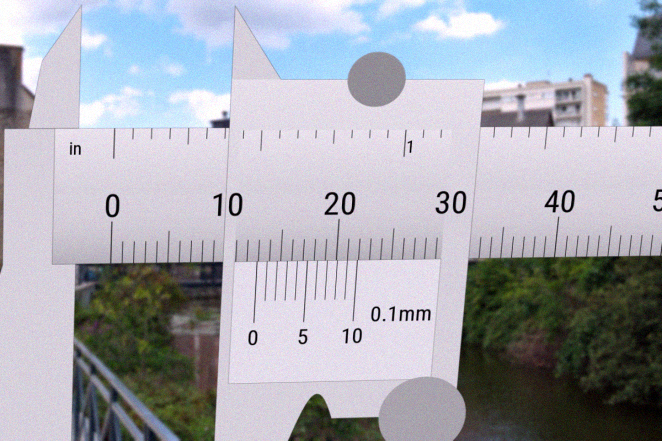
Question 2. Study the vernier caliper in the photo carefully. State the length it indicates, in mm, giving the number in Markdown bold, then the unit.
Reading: **12.9** mm
